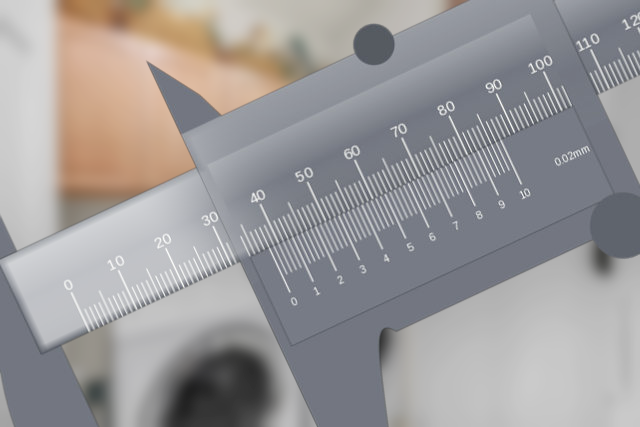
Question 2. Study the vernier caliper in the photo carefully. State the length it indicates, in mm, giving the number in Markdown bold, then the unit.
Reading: **38.0** mm
